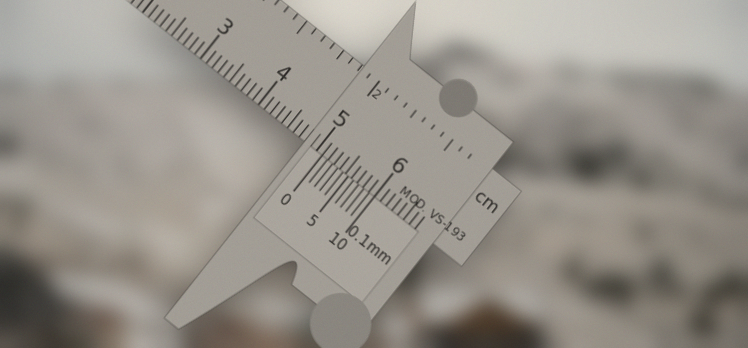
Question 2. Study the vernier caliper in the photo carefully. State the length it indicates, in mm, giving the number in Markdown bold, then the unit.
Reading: **51.0** mm
